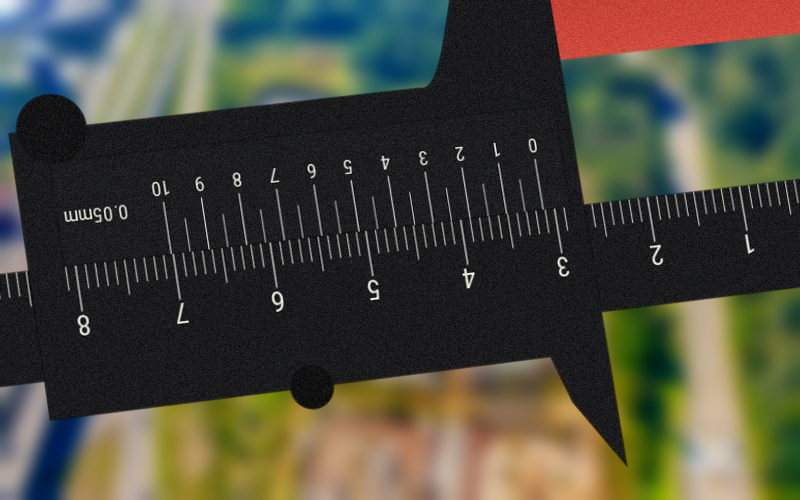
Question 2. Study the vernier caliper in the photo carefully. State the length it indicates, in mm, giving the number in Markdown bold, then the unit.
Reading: **31.2** mm
